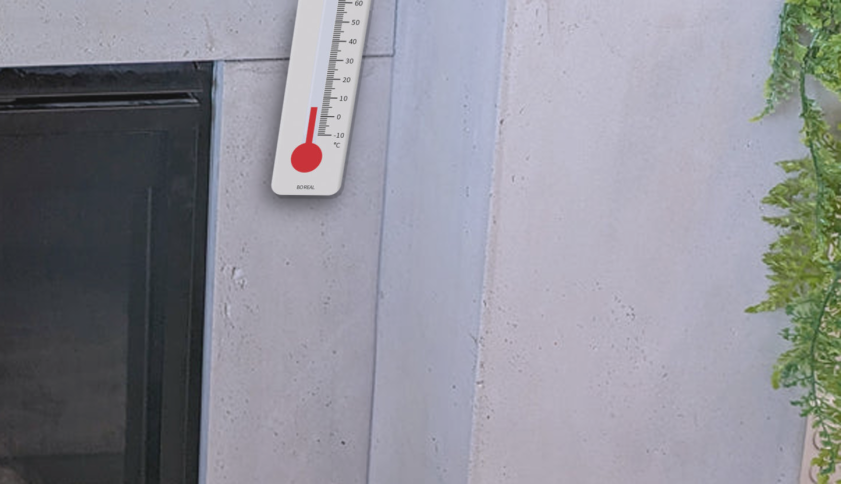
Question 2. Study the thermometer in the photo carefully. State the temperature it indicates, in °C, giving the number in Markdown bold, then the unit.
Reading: **5** °C
